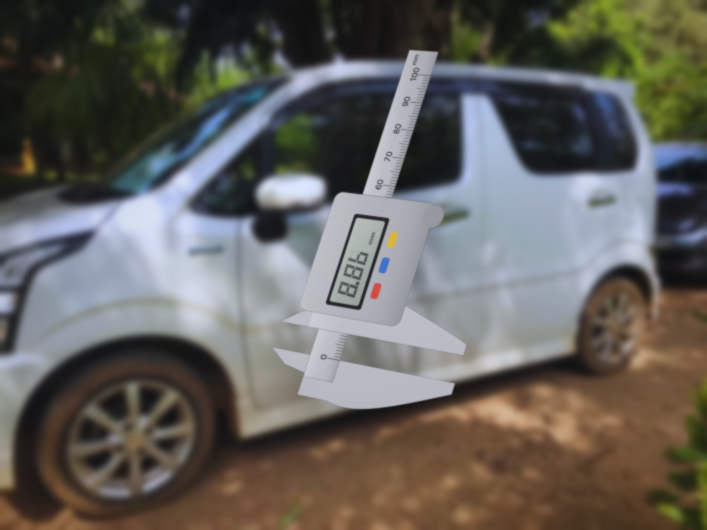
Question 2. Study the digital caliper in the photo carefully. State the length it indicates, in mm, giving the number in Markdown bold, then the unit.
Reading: **8.86** mm
